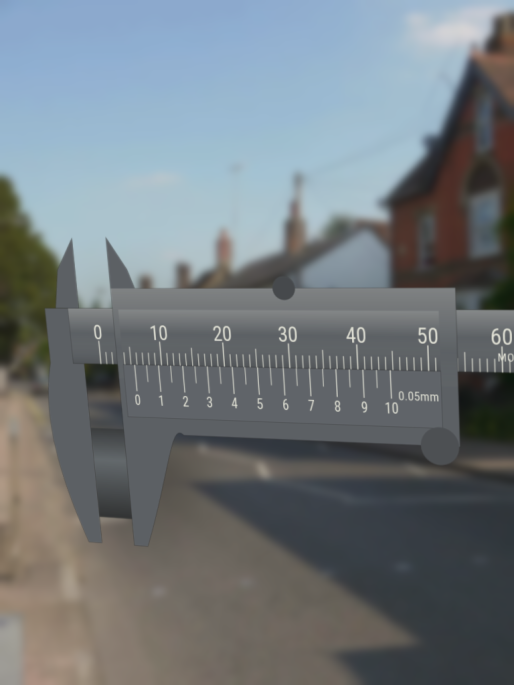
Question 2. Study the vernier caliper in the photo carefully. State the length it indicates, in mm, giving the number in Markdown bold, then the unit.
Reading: **5.6** mm
